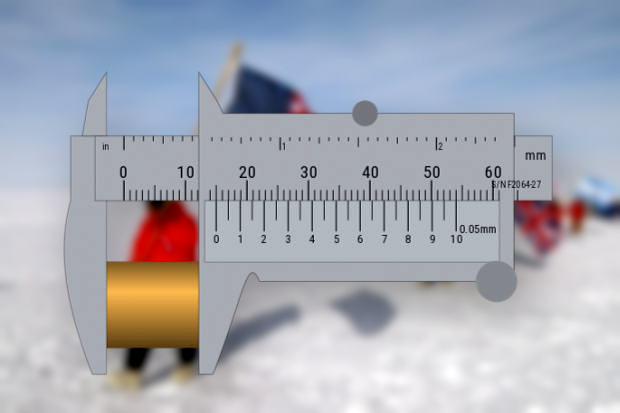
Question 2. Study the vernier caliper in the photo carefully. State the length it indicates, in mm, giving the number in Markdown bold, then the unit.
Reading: **15.0** mm
